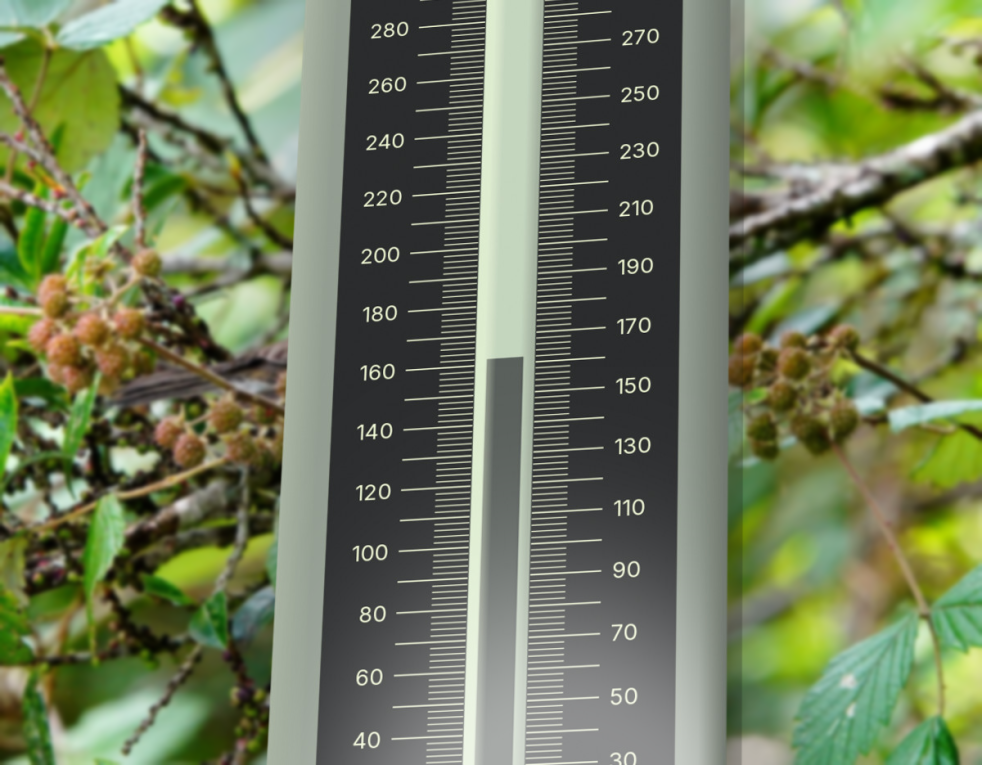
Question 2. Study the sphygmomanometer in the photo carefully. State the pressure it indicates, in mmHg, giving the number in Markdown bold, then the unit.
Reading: **162** mmHg
